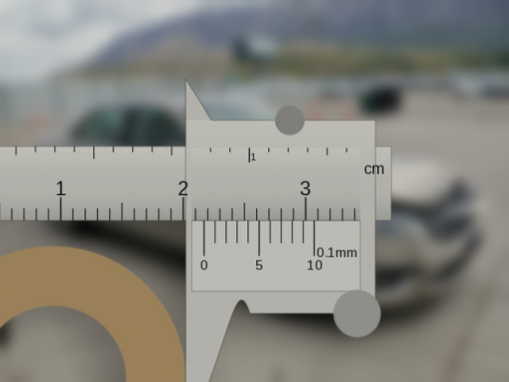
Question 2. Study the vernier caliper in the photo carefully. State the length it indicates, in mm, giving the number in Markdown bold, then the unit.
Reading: **21.7** mm
